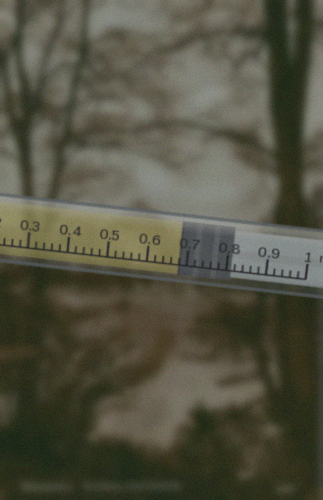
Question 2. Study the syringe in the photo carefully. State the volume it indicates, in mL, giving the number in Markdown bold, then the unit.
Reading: **0.68** mL
